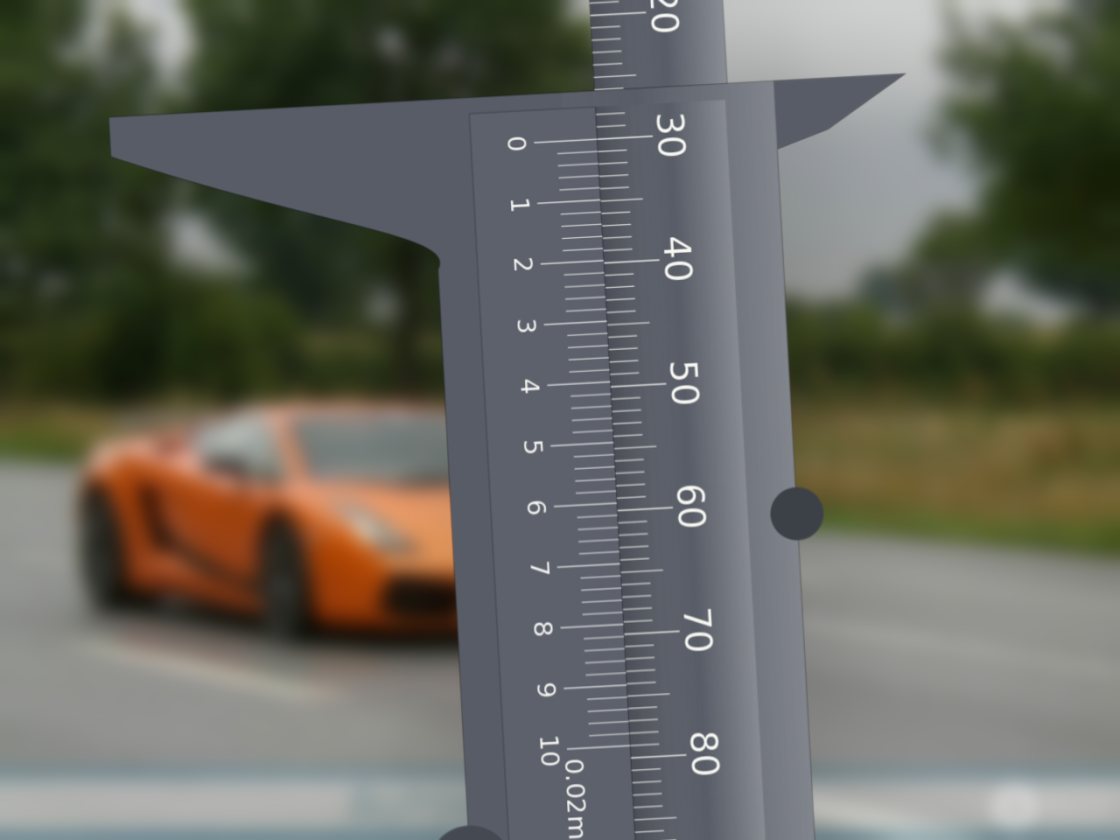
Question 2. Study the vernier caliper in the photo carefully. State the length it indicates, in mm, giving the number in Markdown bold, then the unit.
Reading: **30.0** mm
